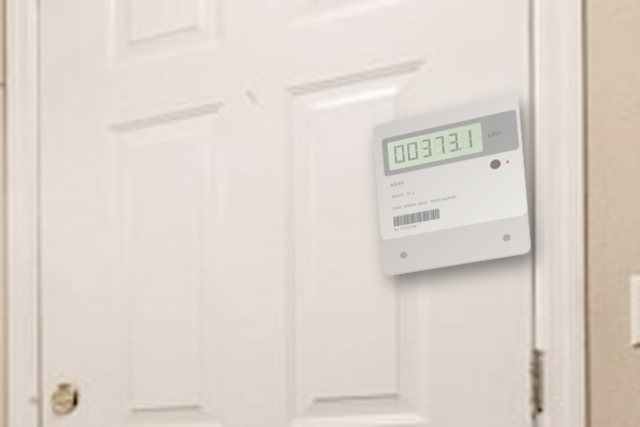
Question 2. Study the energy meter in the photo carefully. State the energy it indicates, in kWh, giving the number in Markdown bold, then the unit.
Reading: **373.1** kWh
